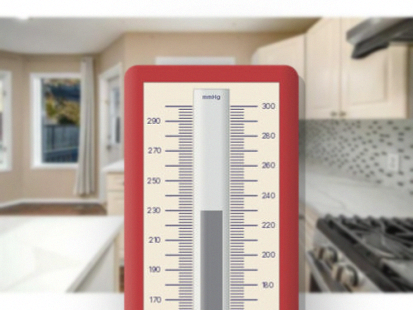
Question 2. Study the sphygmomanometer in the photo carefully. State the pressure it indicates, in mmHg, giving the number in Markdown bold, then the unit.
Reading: **230** mmHg
